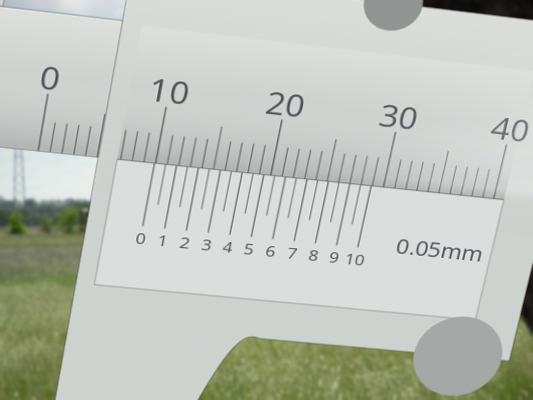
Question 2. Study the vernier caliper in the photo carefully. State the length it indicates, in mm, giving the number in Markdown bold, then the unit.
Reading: **9.9** mm
